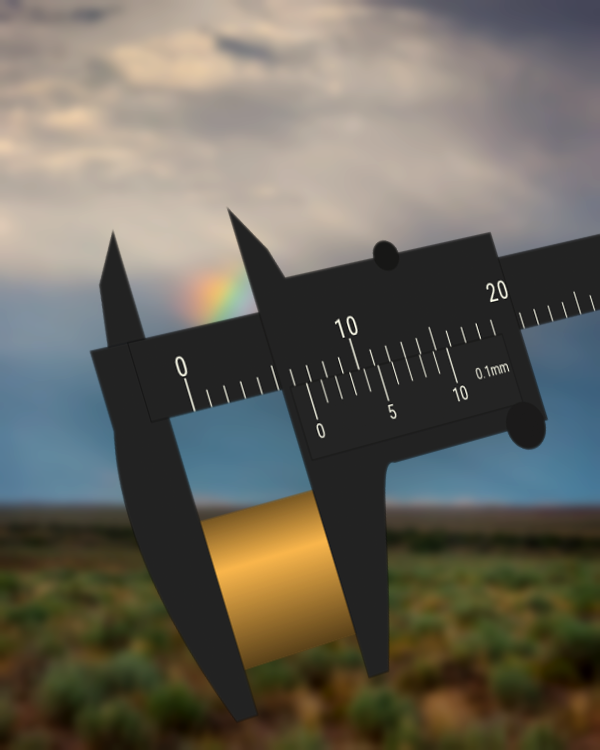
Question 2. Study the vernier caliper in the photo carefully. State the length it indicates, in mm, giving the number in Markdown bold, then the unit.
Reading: **6.7** mm
